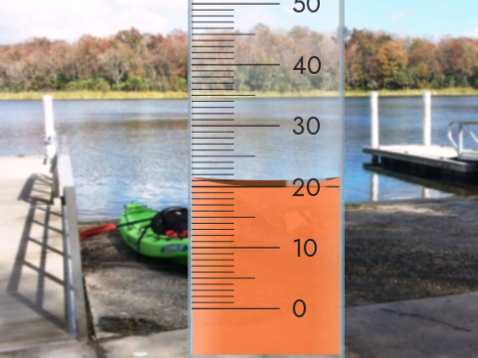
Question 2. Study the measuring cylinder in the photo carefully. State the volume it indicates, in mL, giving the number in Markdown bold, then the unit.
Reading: **20** mL
